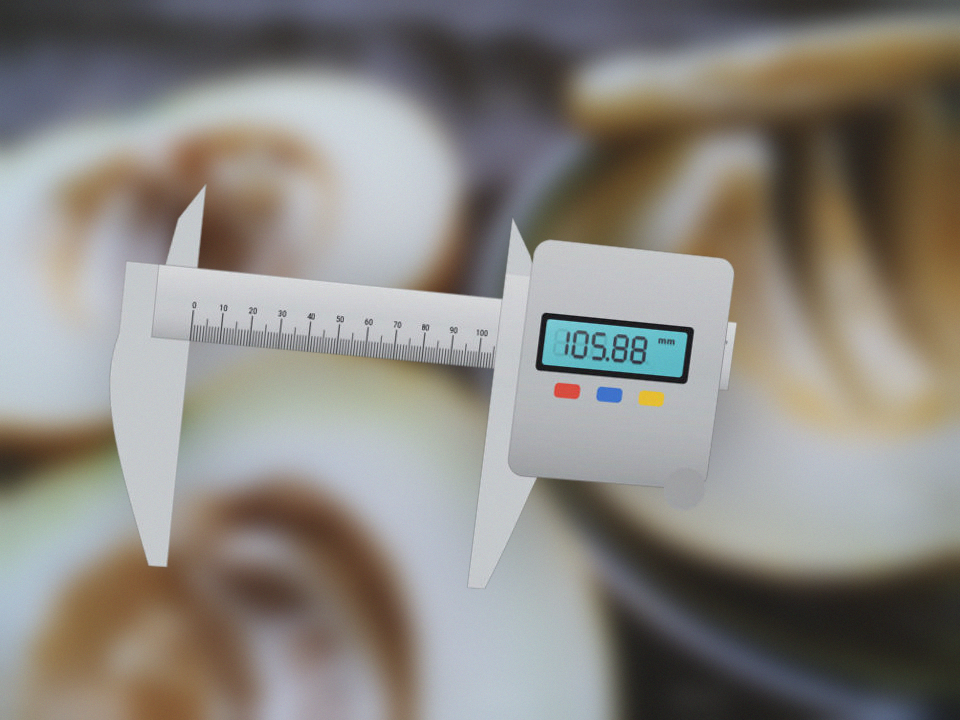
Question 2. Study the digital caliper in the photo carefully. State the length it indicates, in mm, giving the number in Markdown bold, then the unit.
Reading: **105.88** mm
